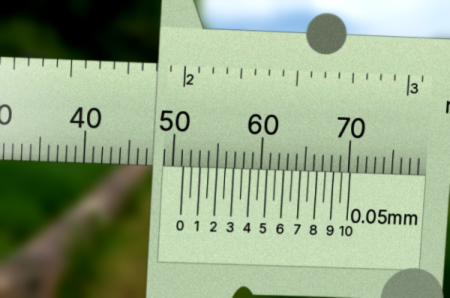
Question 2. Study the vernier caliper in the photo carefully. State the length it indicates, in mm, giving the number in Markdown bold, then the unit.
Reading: **51.2** mm
